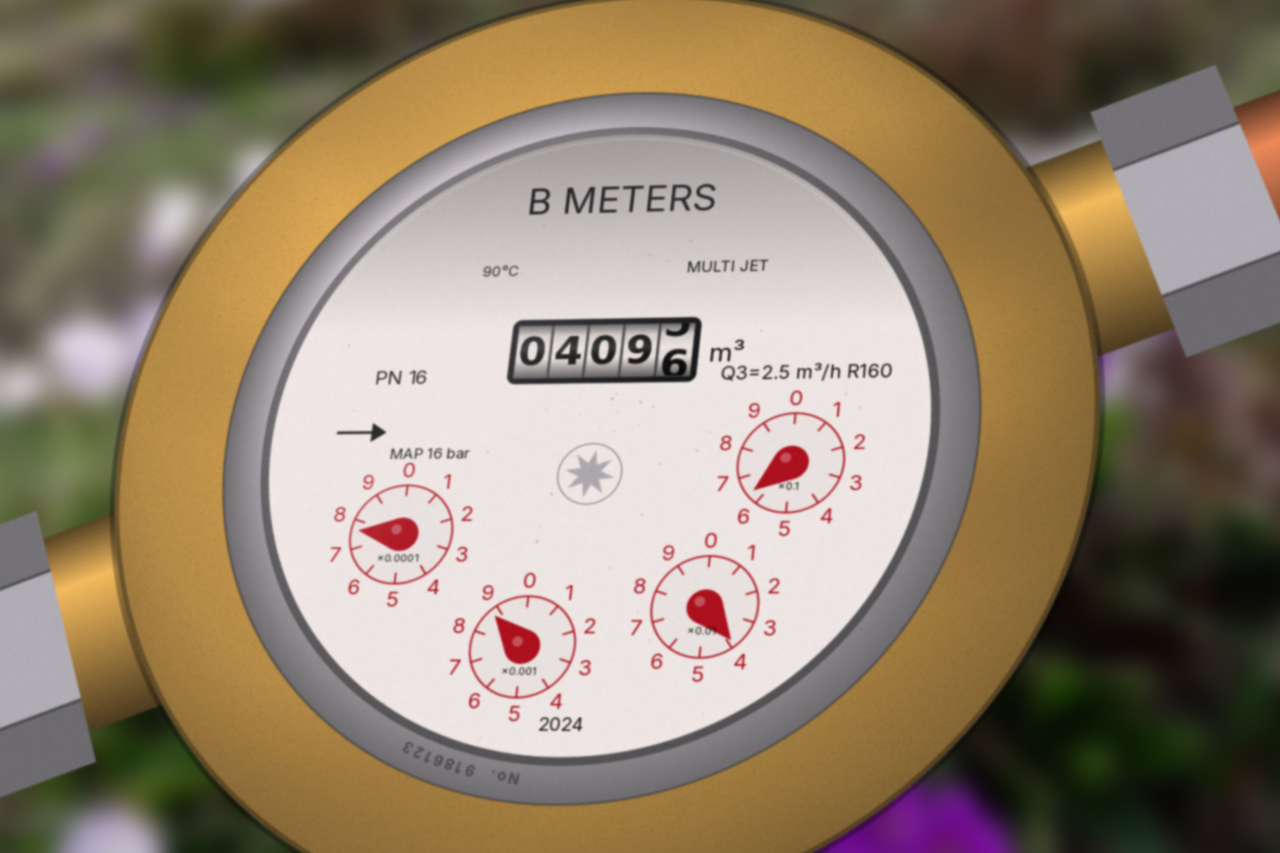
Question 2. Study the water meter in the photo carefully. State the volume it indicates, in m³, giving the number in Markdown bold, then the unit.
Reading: **4095.6387** m³
